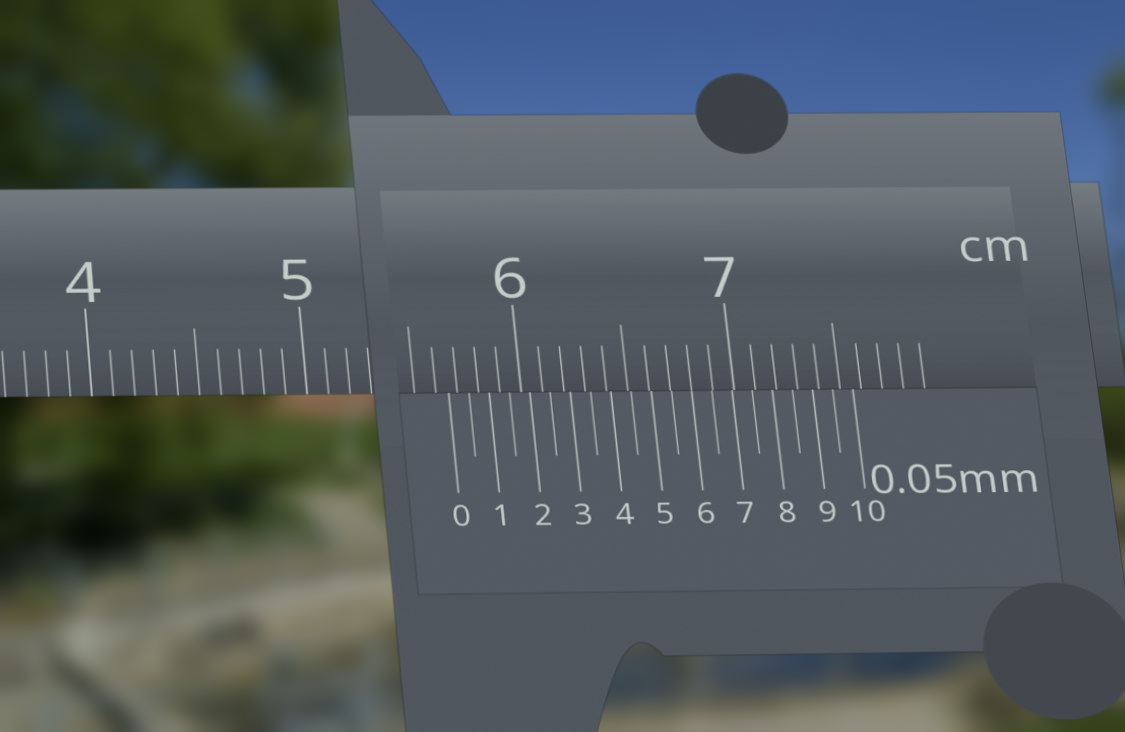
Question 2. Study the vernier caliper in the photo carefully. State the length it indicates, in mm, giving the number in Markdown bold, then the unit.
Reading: **56.6** mm
